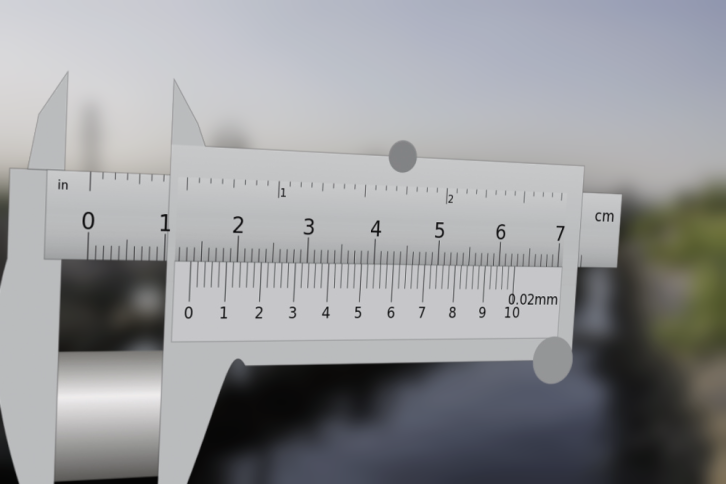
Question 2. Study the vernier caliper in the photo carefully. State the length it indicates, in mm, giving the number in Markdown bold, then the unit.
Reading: **13.6** mm
